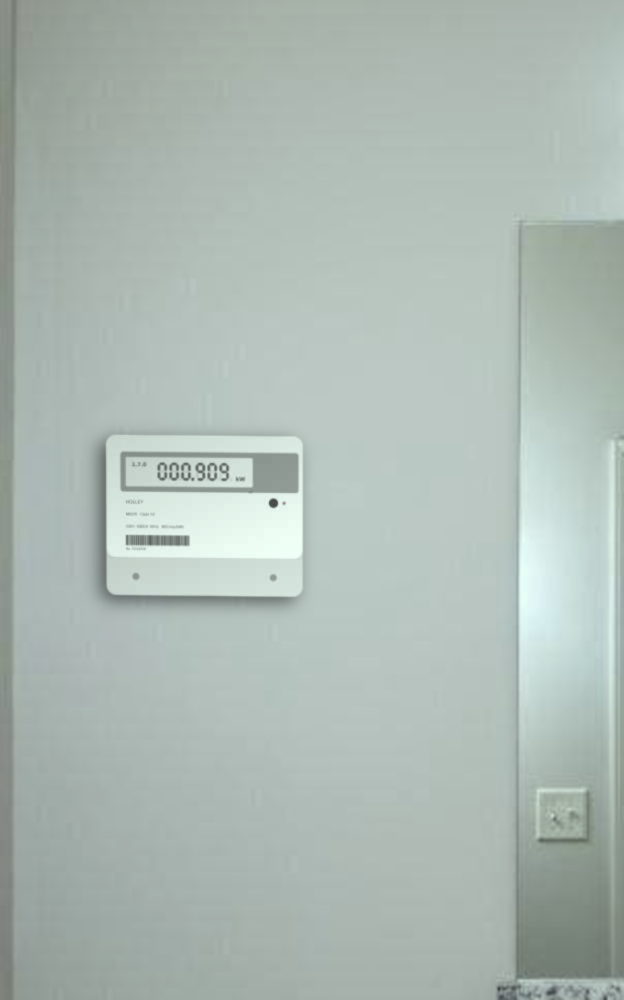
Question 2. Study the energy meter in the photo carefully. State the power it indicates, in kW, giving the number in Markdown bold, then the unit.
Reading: **0.909** kW
